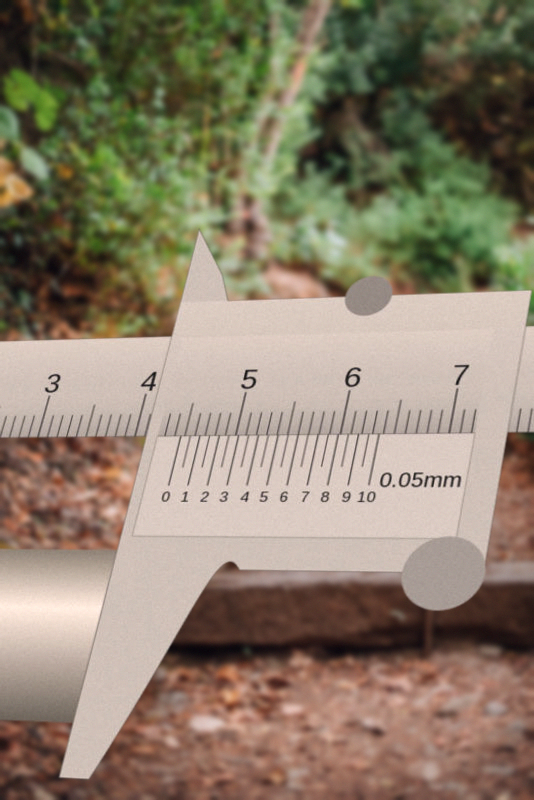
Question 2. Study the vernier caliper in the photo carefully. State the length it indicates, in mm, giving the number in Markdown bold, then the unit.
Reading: **44.6** mm
